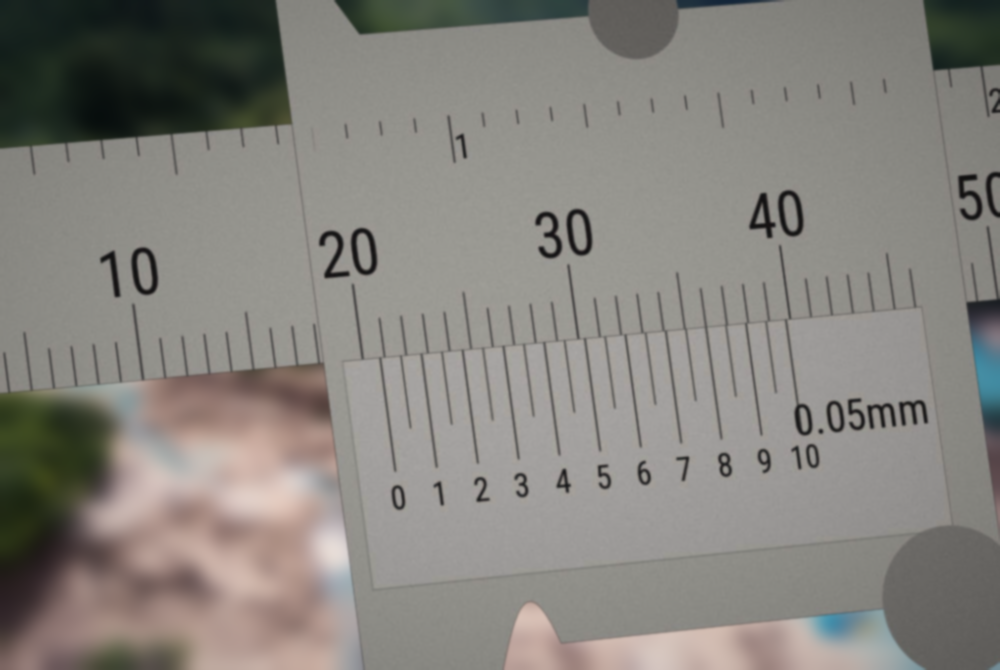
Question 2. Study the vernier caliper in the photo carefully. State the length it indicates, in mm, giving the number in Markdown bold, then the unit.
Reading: **20.8** mm
